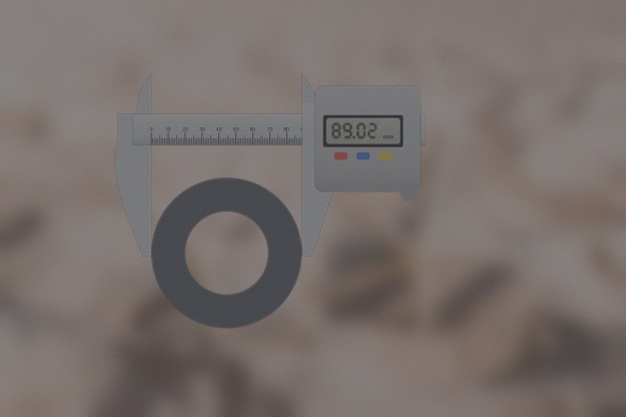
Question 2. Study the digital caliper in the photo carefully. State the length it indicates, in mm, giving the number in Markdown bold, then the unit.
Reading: **89.02** mm
